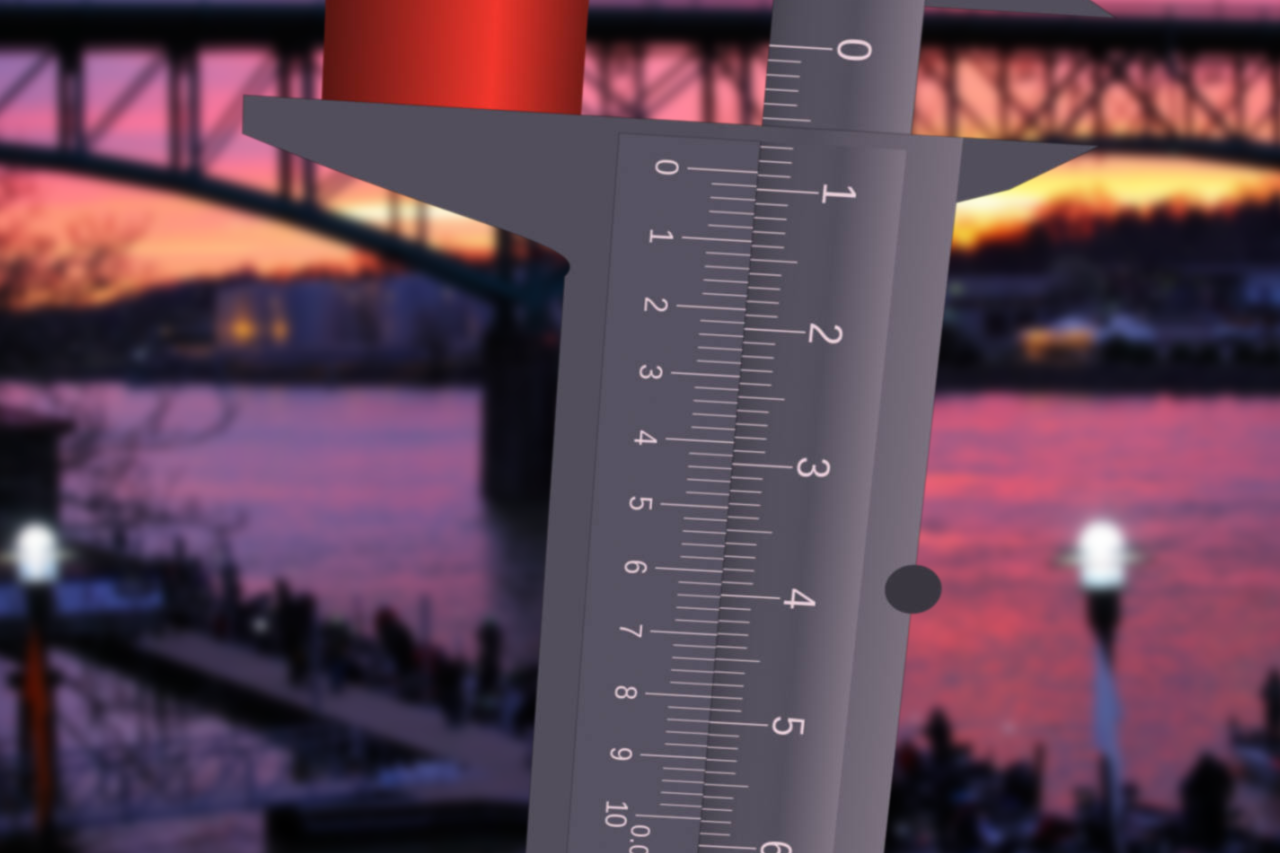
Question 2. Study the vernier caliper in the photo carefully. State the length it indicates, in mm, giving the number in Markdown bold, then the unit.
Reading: **8.8** mm
